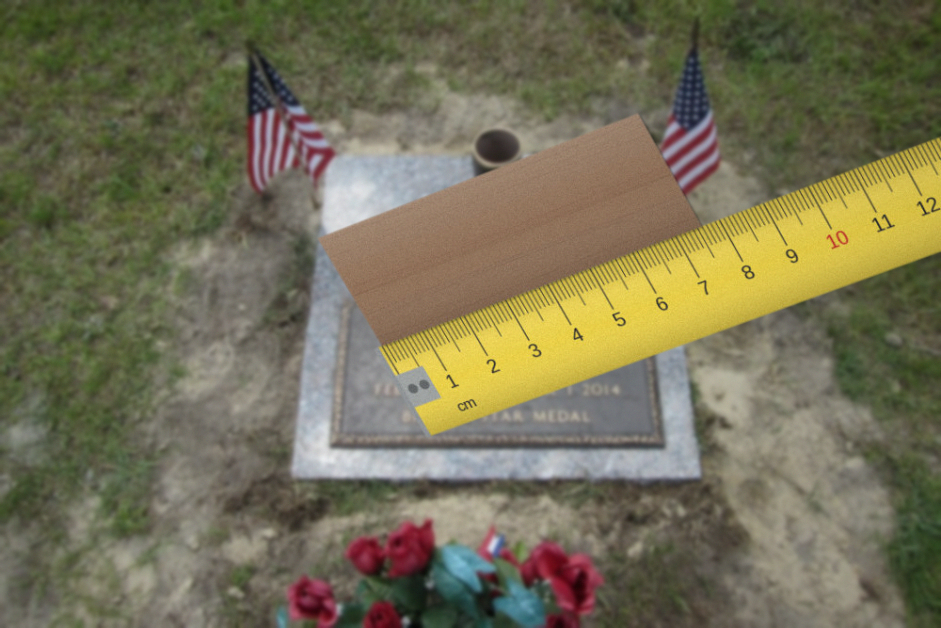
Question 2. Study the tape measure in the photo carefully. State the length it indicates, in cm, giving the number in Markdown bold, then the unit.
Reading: **7.6** cm
